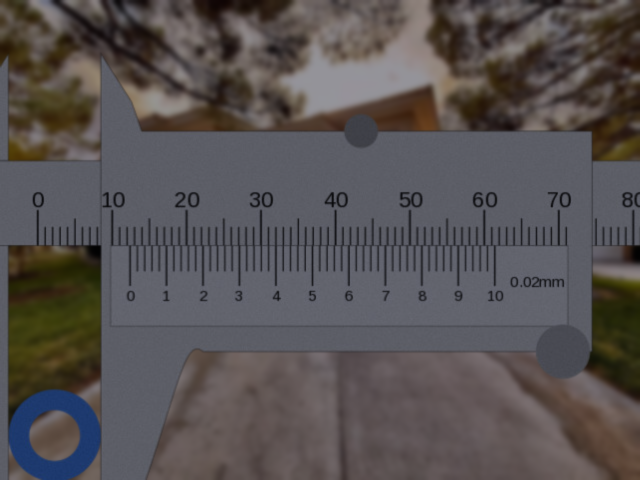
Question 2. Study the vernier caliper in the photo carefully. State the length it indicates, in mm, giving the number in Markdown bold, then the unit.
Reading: **12.4** mm
